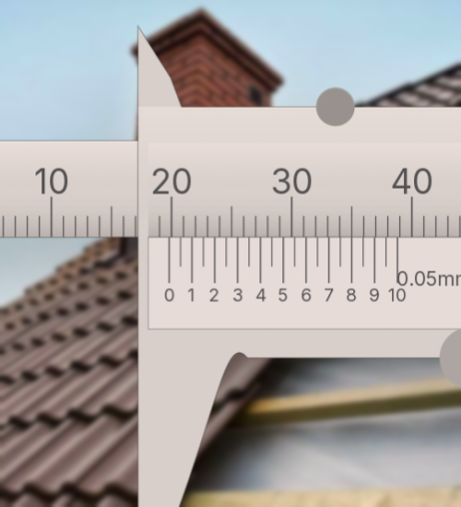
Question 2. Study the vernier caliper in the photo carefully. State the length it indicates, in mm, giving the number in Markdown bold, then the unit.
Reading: **19.8** mm
